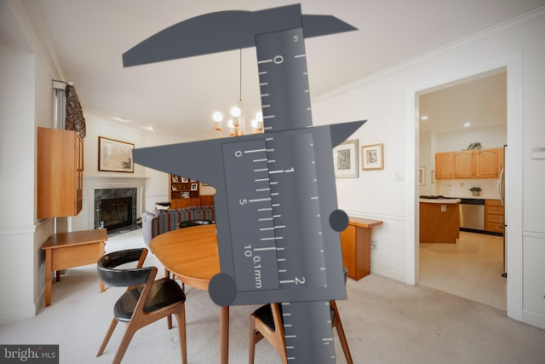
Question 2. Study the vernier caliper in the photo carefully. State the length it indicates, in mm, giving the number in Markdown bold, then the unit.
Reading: **7.9** mm
